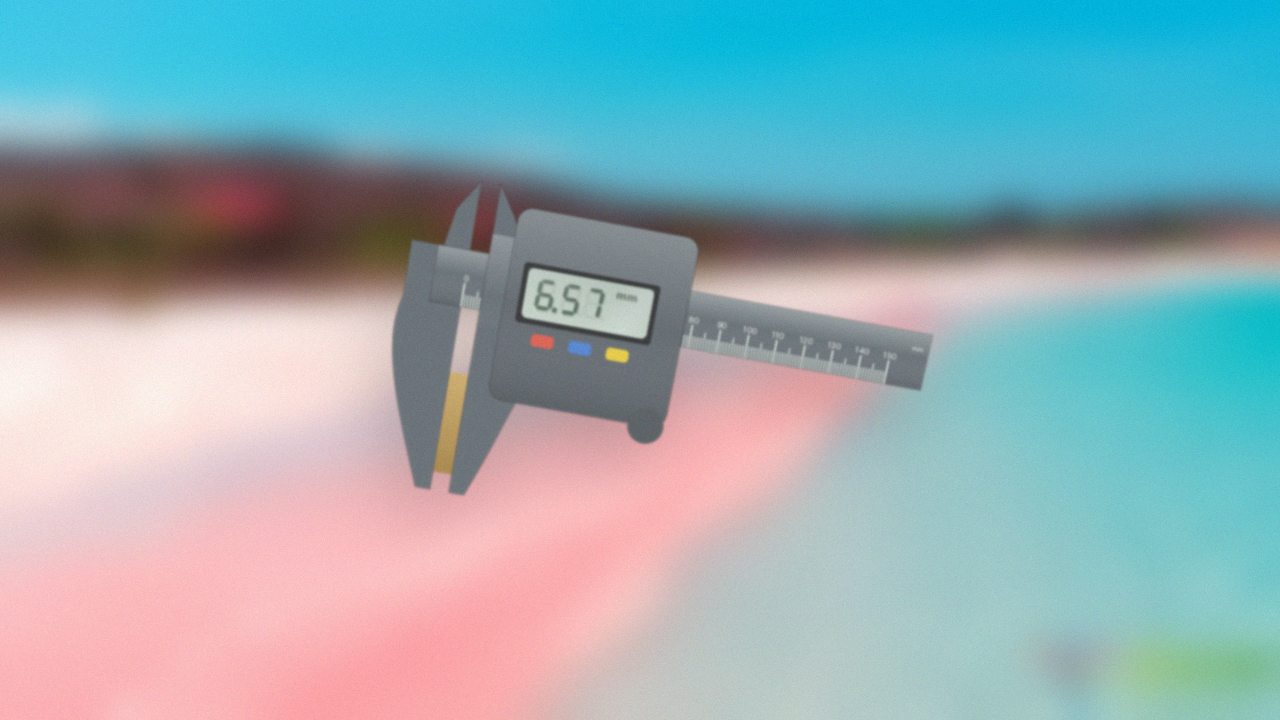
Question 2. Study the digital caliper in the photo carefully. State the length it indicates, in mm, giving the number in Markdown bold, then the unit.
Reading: **6.57** mm
